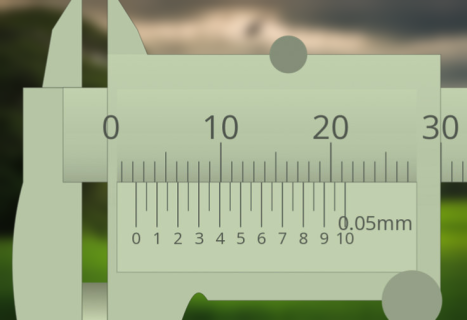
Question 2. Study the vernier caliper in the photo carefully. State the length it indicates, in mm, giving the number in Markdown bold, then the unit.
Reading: **2.3** mm
